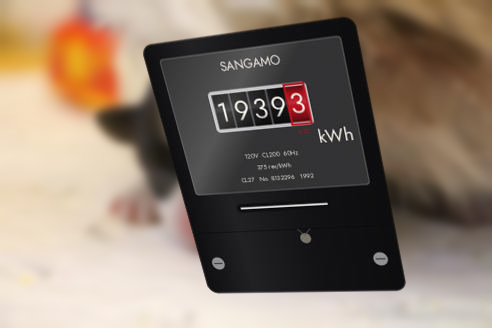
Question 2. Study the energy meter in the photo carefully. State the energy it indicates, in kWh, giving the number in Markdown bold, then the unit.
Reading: **1939.3** kWh
